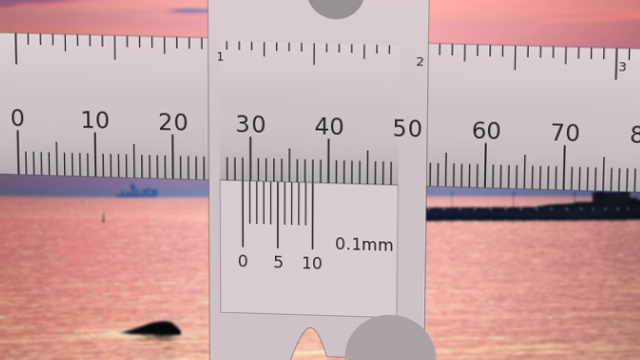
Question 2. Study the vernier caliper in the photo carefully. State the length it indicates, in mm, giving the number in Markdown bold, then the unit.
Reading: **29.0** mm
